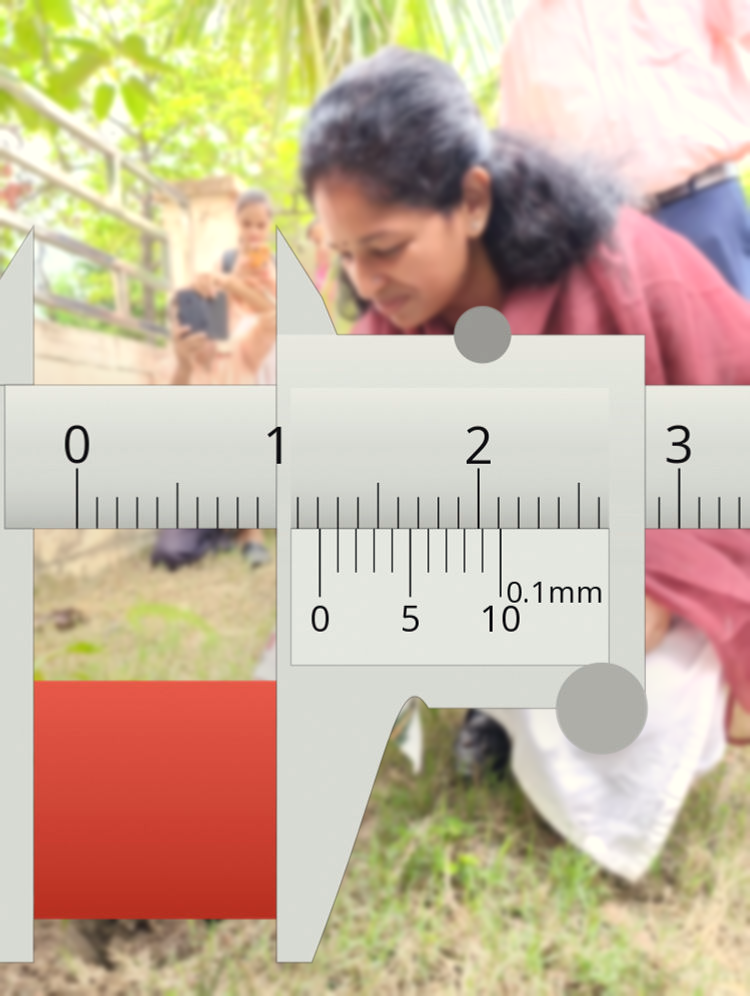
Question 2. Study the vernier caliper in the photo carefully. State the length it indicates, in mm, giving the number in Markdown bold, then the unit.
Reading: **12.1** mm
